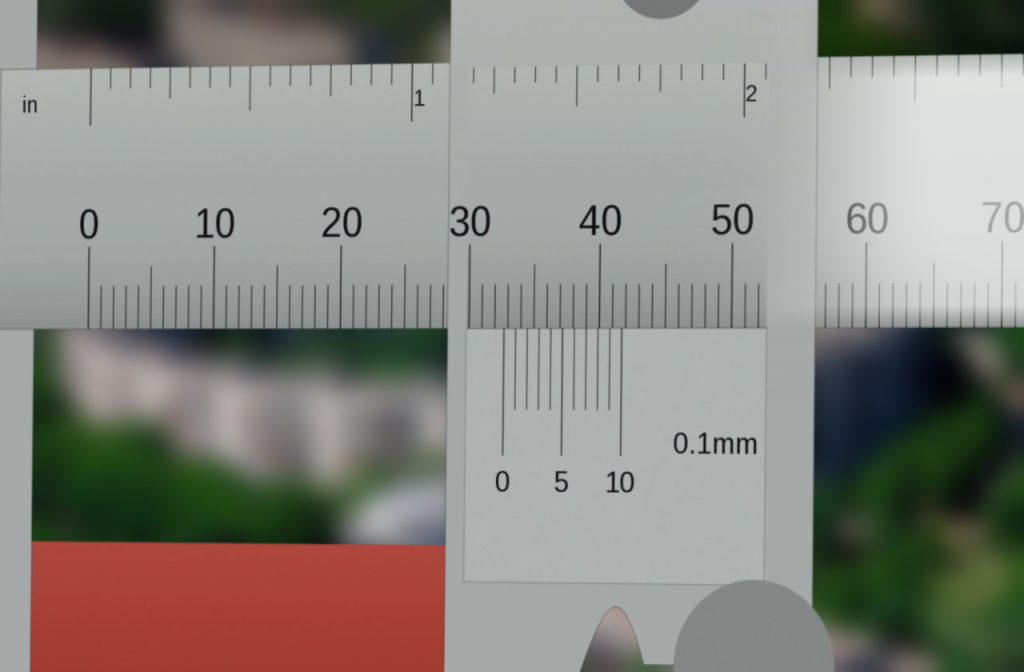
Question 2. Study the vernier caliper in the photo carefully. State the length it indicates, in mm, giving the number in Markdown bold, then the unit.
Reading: **32.7** mm
